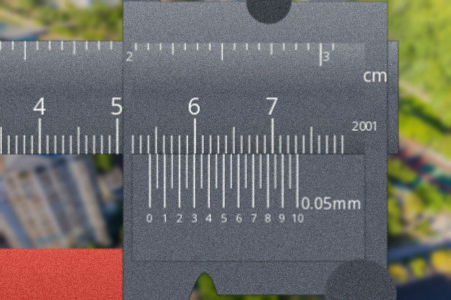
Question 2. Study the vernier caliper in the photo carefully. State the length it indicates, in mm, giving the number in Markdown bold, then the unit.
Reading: **54.2** mm
